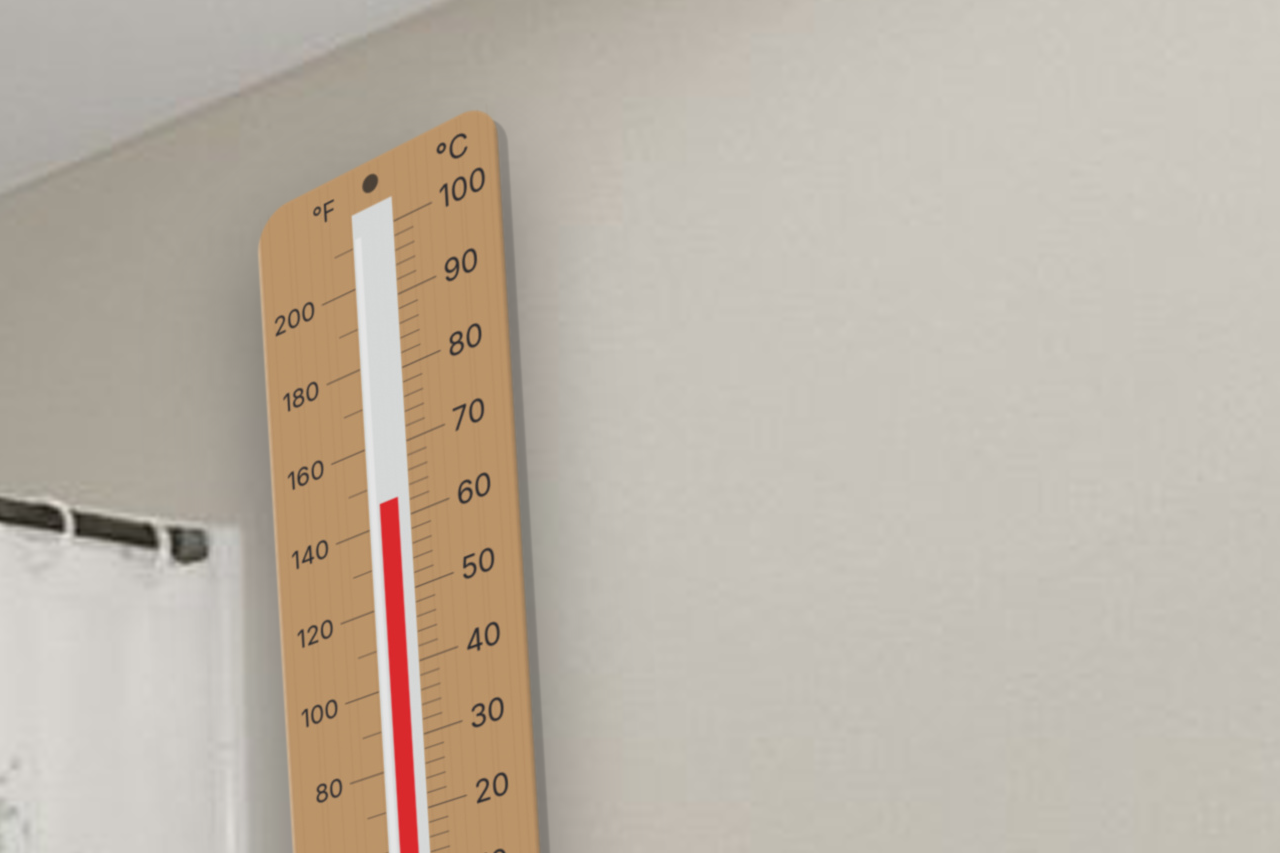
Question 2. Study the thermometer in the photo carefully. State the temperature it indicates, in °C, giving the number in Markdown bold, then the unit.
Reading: **63** °C
